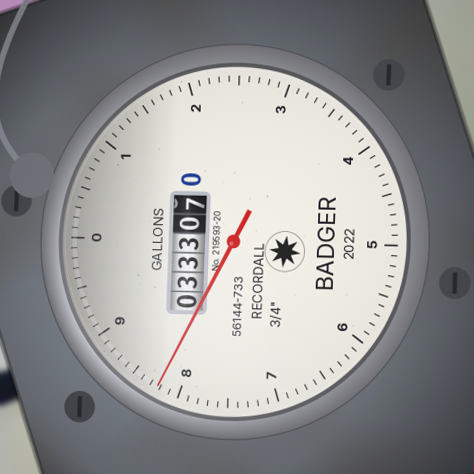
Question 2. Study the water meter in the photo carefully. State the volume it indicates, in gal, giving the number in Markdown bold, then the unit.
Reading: **333068.2** gal
